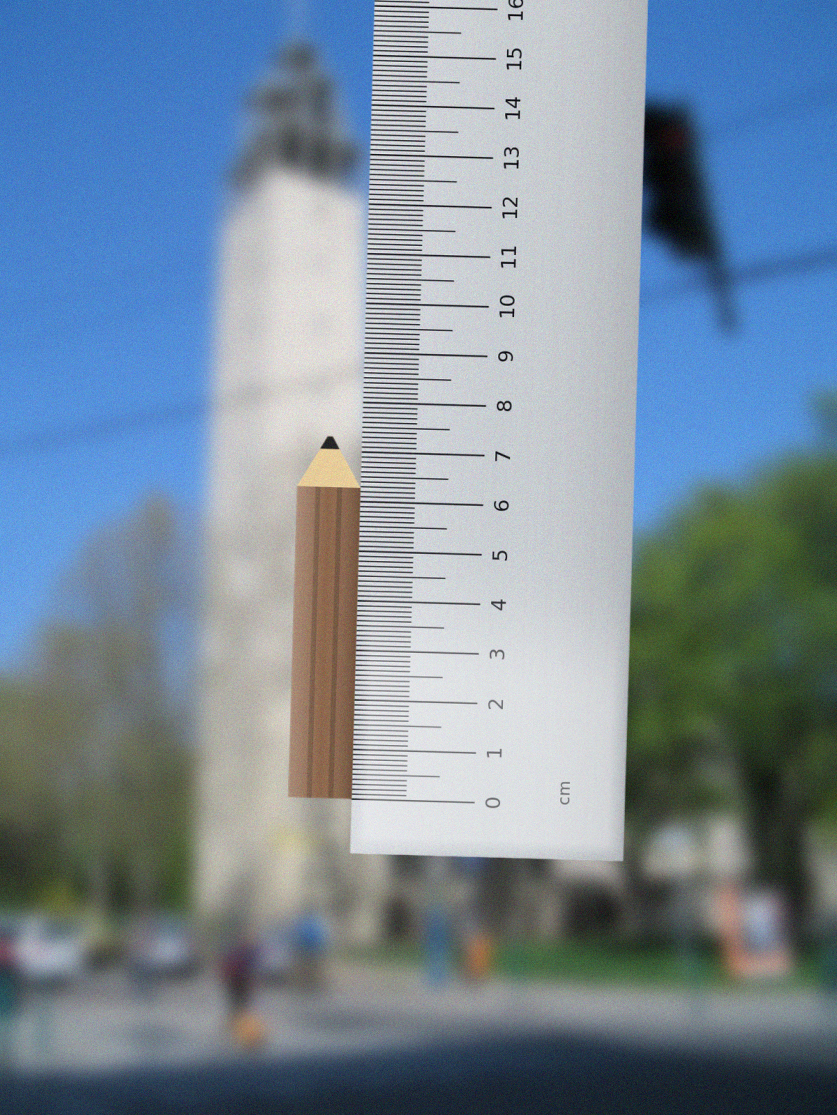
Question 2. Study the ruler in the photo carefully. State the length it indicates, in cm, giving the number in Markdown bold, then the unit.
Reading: **7.3** cm
